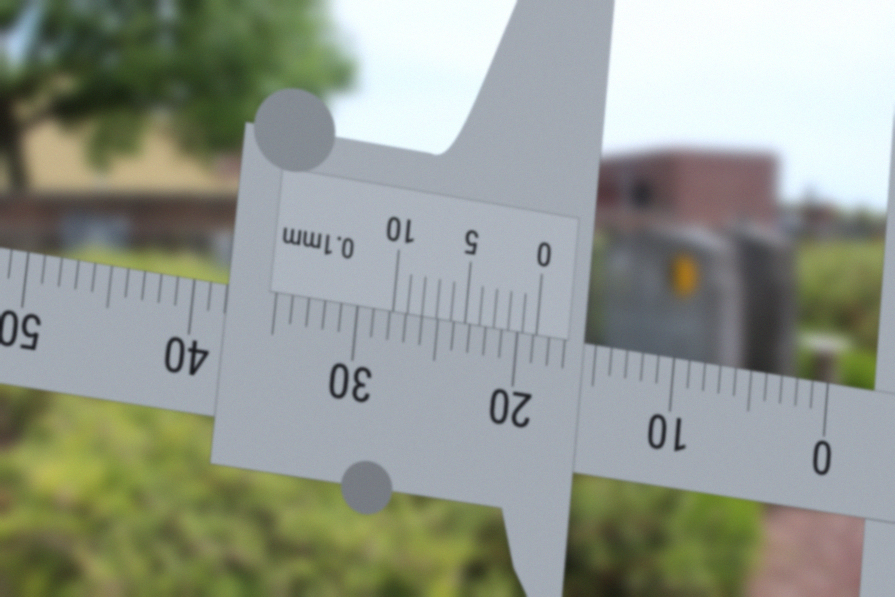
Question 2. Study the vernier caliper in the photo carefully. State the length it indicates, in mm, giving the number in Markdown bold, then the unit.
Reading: **18.8** mm
